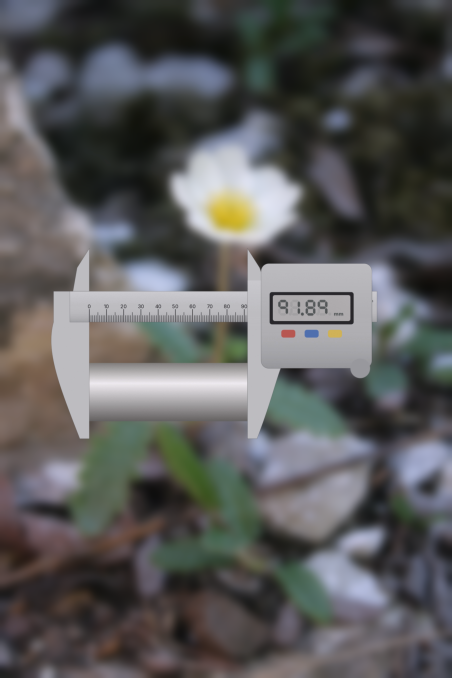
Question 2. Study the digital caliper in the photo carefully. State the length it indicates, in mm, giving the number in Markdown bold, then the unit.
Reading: **91.89** mm
